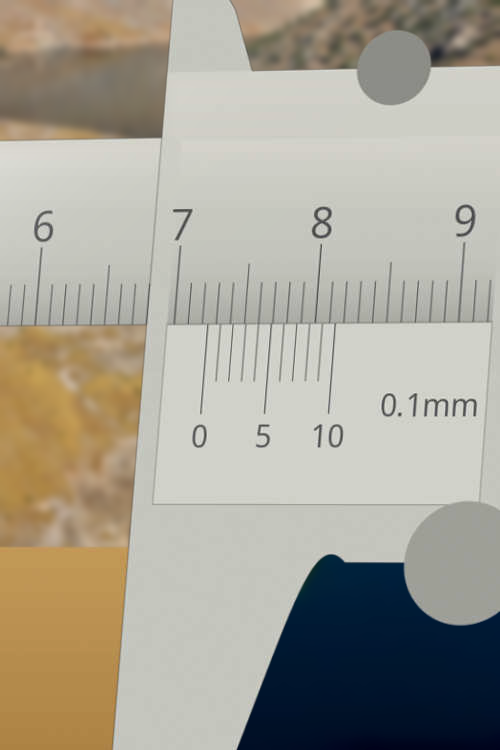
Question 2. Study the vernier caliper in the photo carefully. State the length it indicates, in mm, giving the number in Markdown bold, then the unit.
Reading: **72.4** mm
